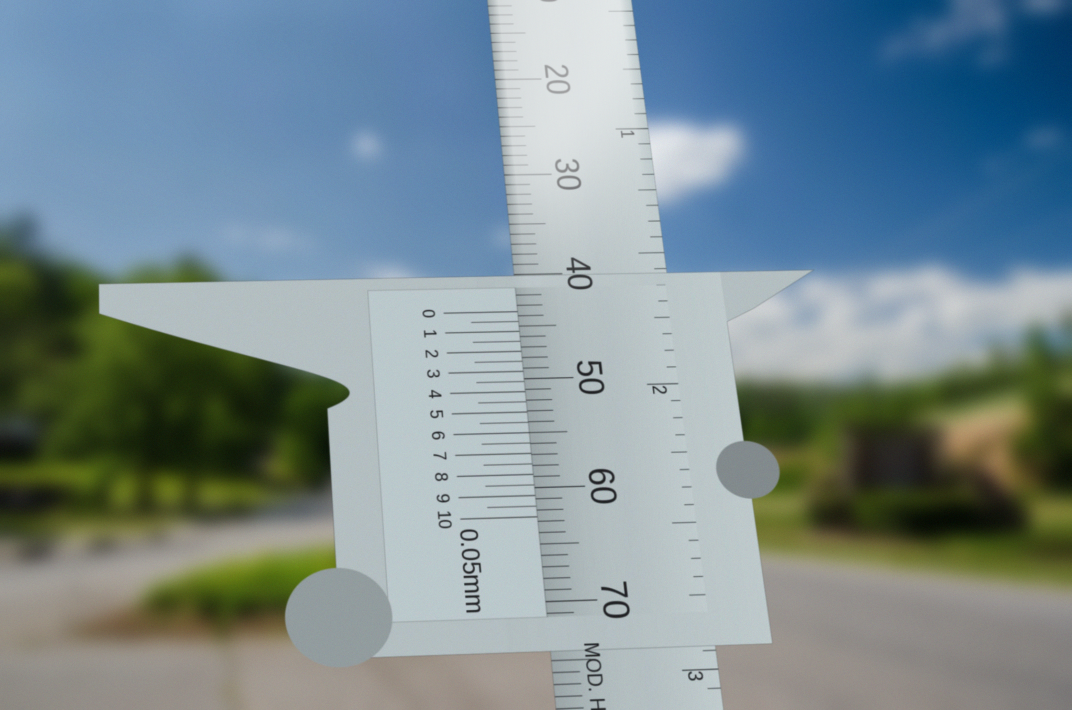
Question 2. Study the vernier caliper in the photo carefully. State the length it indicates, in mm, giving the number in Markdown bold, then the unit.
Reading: **43.6** mm
